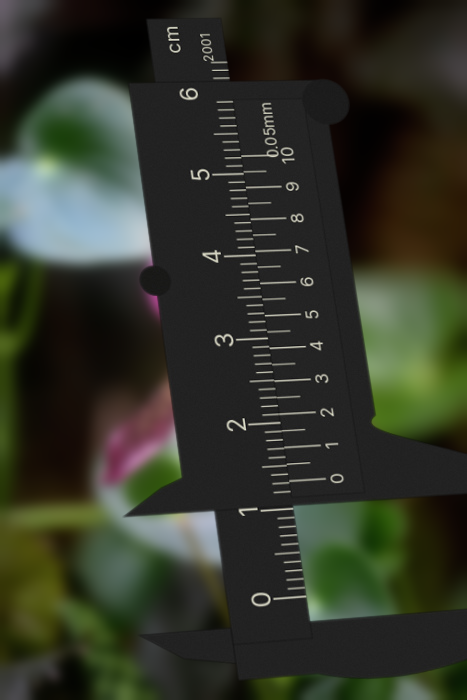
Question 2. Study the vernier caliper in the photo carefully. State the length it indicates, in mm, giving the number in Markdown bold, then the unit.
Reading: **13.2** mm
